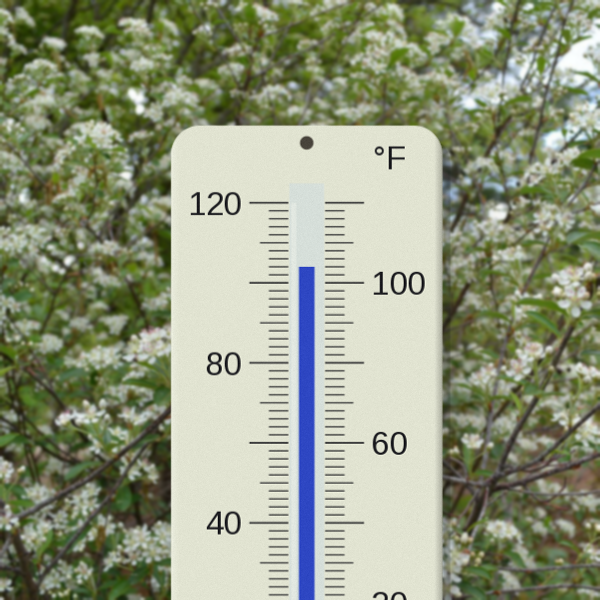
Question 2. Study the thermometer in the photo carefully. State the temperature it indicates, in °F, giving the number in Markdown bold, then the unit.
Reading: **104** °F
